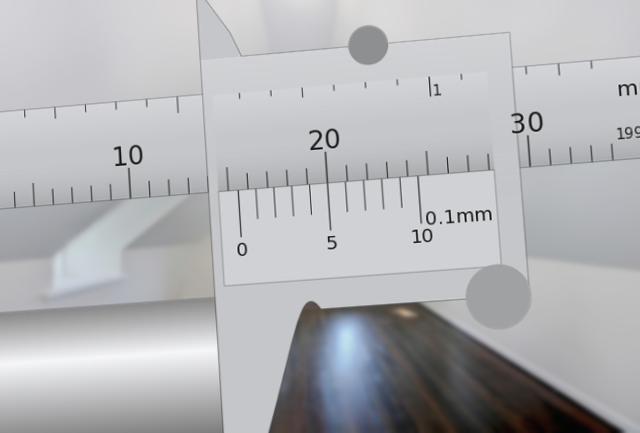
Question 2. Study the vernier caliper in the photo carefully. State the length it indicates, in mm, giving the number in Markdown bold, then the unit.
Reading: **15.5** mm
